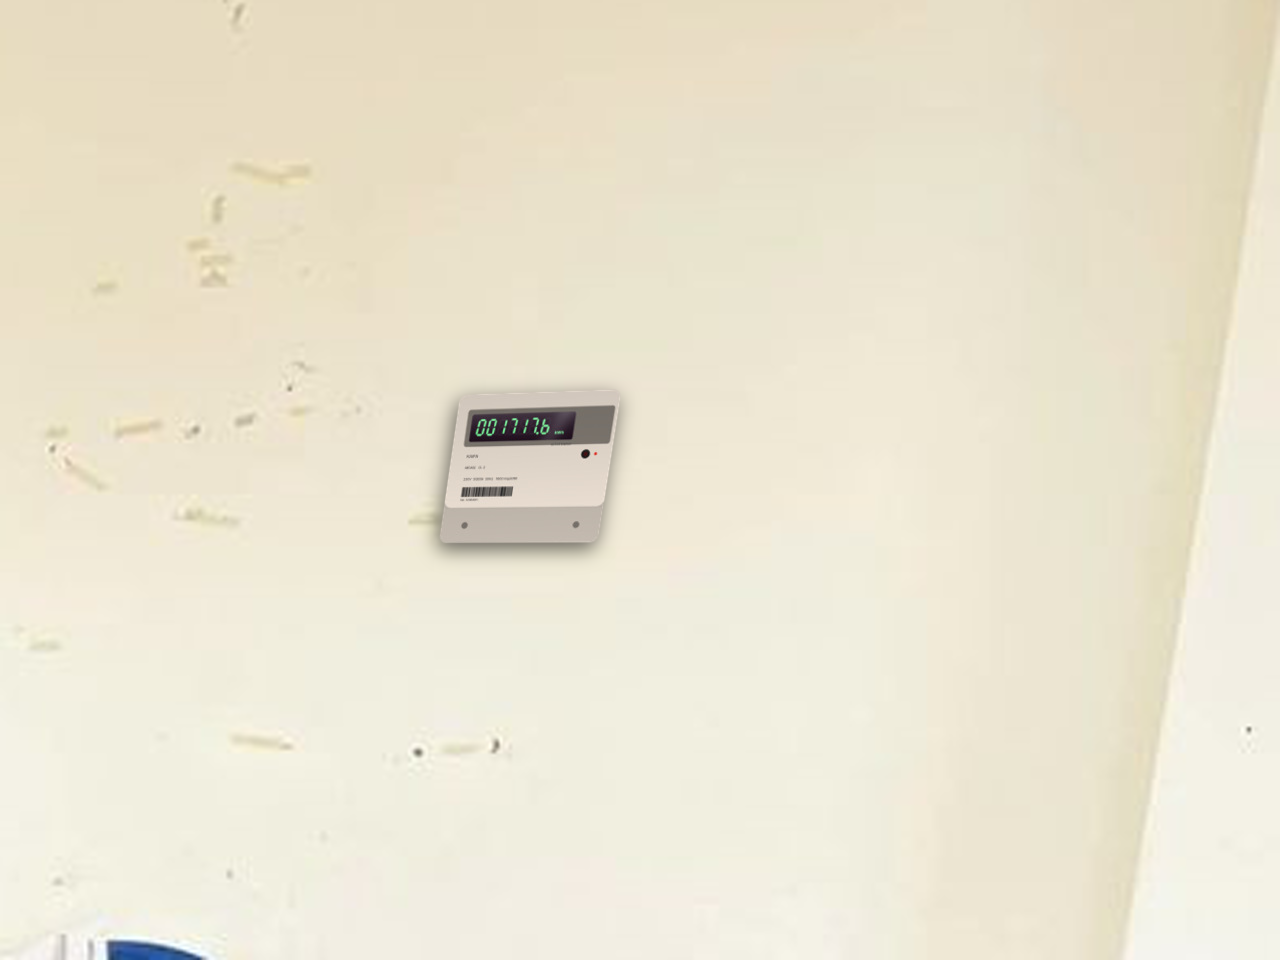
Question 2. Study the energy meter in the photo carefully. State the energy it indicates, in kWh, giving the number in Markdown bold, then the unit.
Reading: **1717.6** kWh
